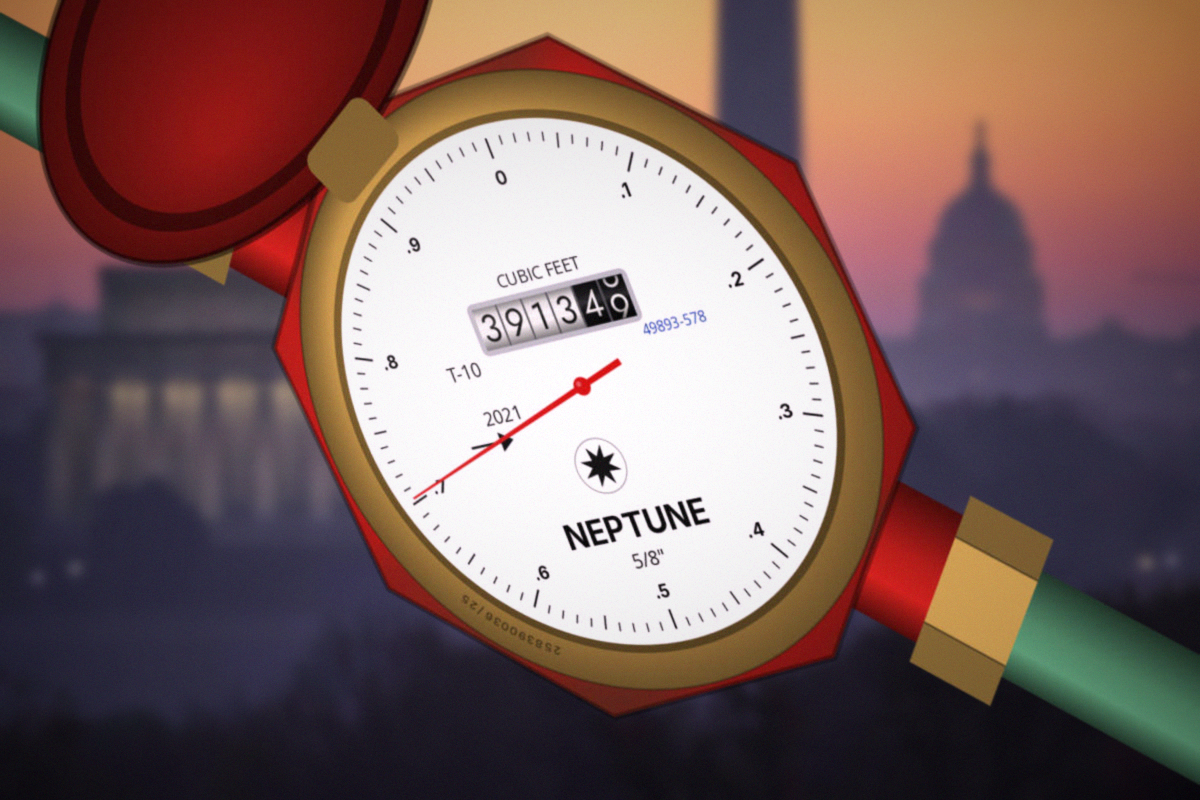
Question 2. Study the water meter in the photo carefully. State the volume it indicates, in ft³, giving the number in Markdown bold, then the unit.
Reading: **391348.70** ft³
